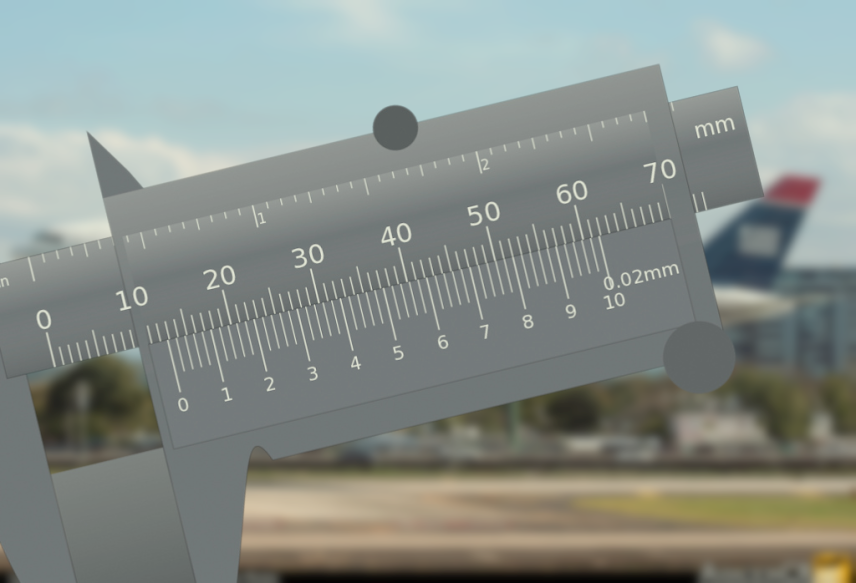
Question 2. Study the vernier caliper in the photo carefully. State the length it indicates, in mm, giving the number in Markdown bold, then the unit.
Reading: **12.8** mm
